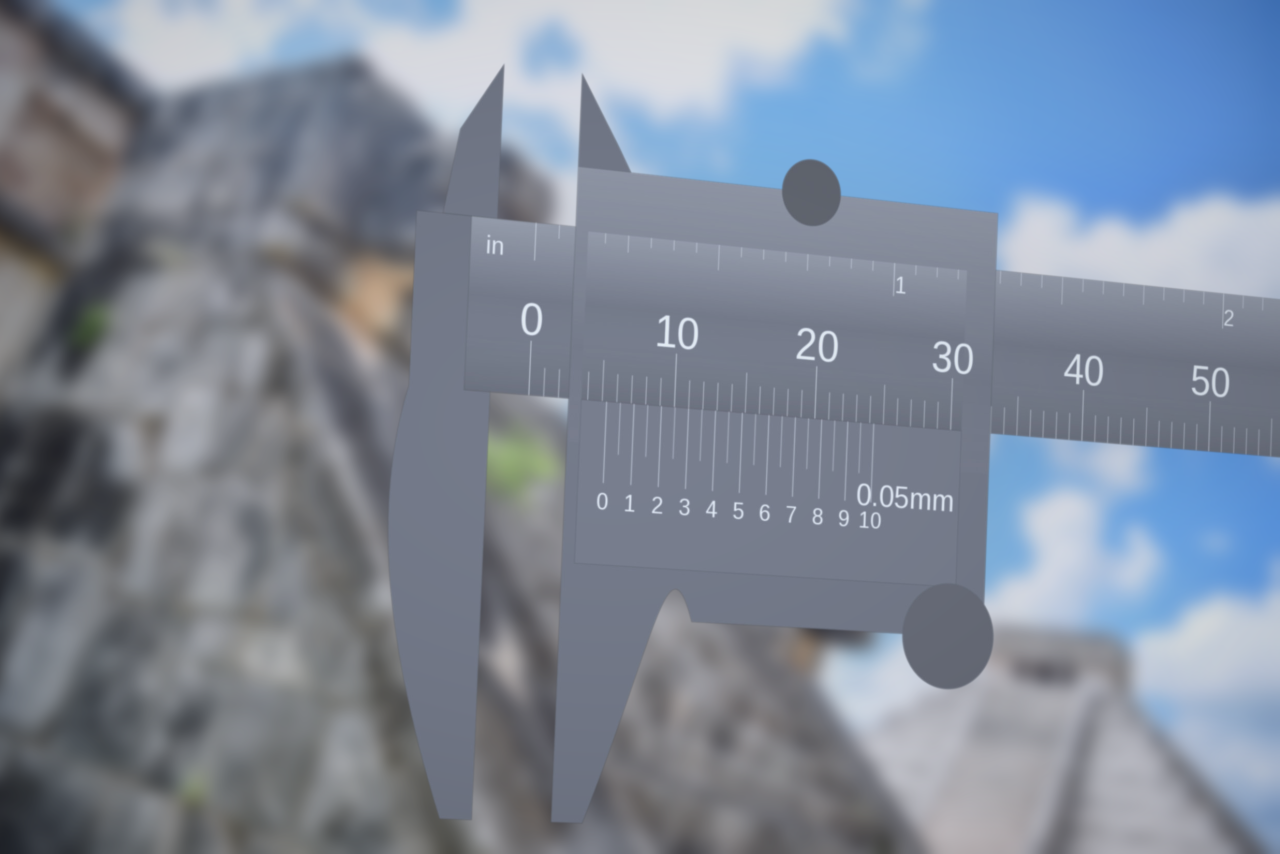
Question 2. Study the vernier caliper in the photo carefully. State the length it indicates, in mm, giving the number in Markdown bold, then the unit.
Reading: **5.3** mm
